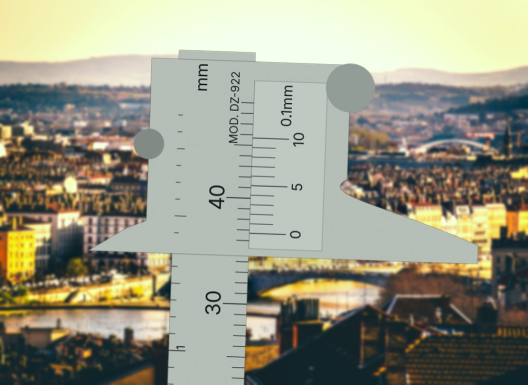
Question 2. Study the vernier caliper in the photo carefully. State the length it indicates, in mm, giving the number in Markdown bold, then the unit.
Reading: **36.7** mm
